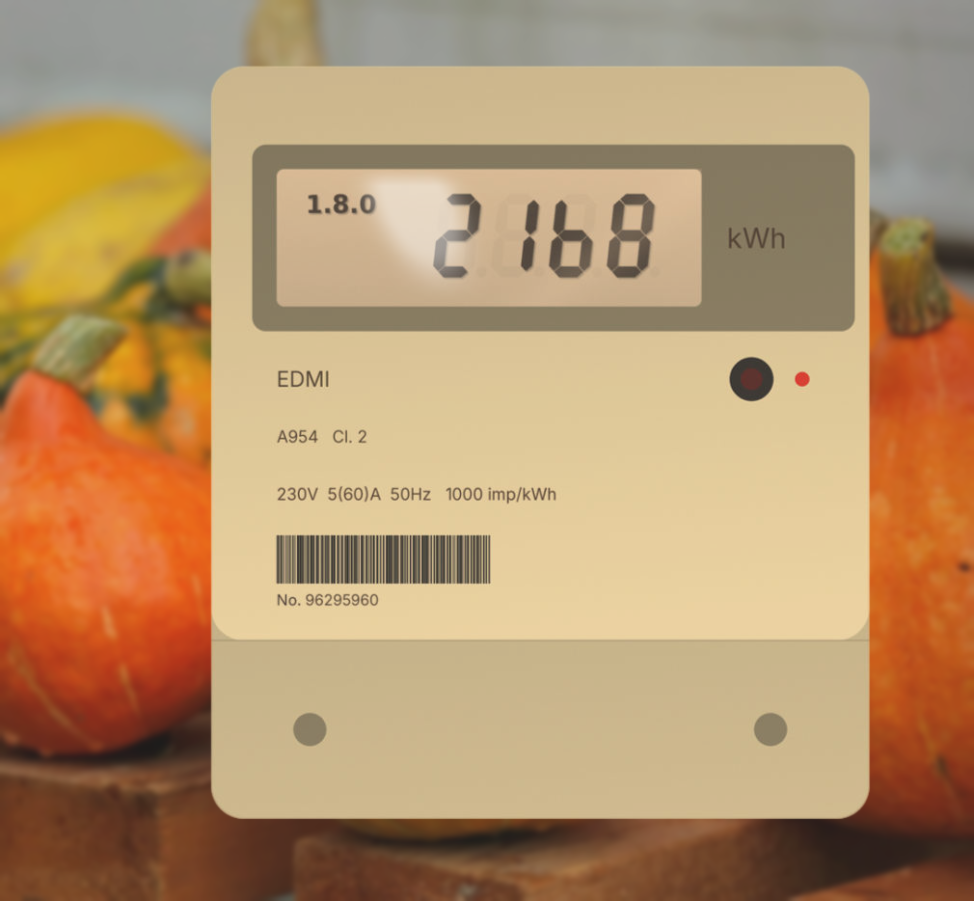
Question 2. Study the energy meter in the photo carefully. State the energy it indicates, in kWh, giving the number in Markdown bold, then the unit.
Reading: **2168** kWh
